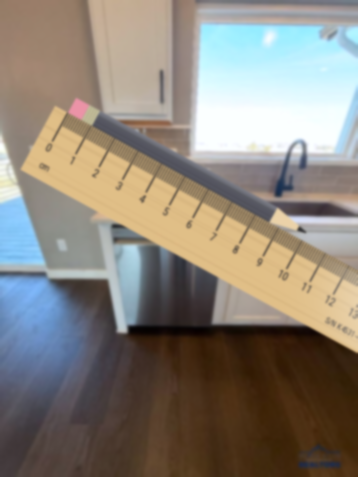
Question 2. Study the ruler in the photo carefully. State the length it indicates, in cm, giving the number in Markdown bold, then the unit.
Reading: **10** cm
